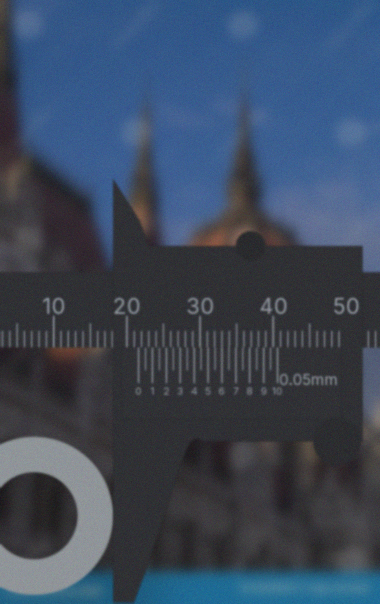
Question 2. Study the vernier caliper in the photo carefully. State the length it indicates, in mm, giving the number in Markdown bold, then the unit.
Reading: **21.6** mm
